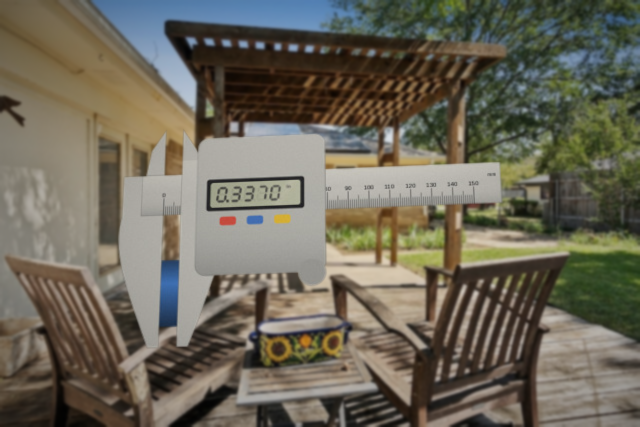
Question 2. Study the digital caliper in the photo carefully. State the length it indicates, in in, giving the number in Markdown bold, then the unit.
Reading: **0.3370** in
